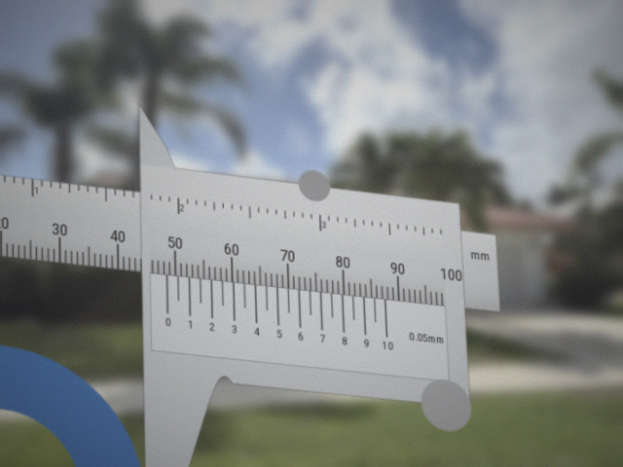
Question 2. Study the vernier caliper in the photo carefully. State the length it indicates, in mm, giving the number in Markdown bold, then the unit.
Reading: **48.5** mm
